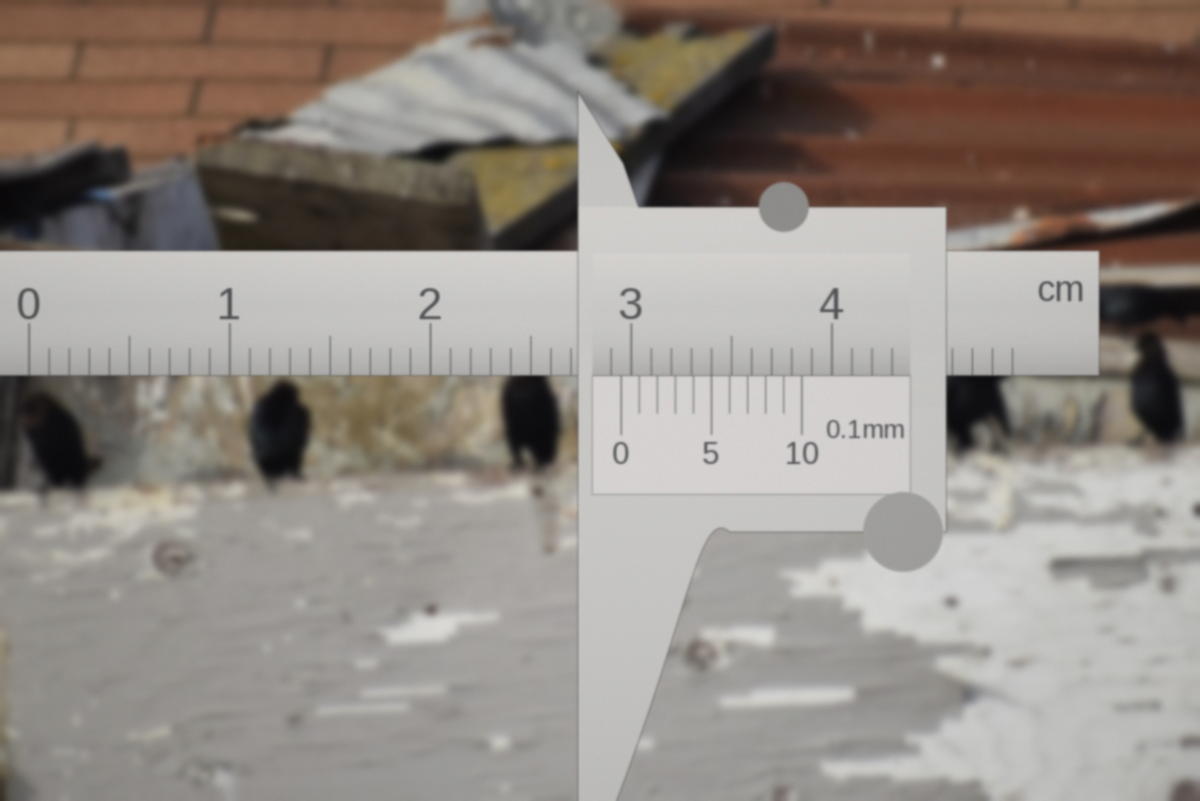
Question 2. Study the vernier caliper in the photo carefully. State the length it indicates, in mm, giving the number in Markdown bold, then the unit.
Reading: **29.5** mm
